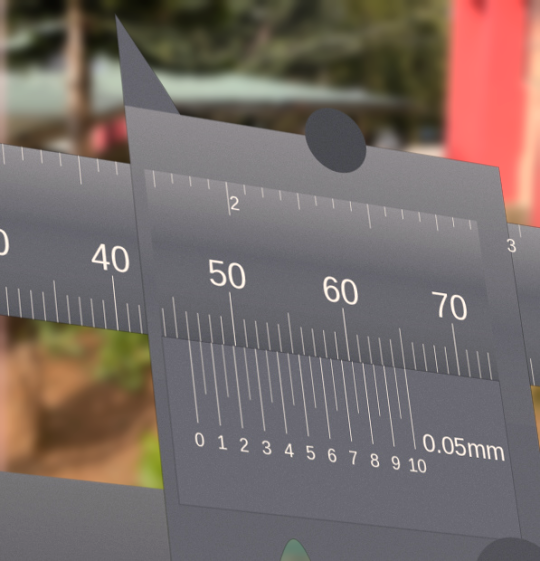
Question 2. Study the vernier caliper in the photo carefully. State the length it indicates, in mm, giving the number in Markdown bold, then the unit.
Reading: **46.0** mm
